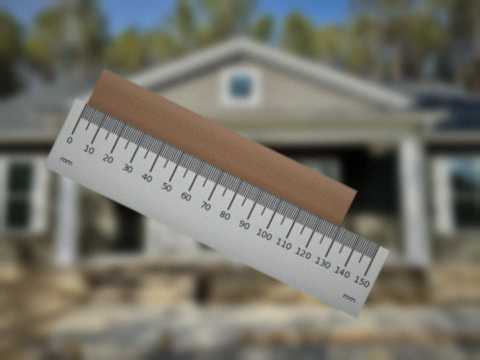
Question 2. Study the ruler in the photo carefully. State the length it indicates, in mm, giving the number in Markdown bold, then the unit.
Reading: **130** mm
